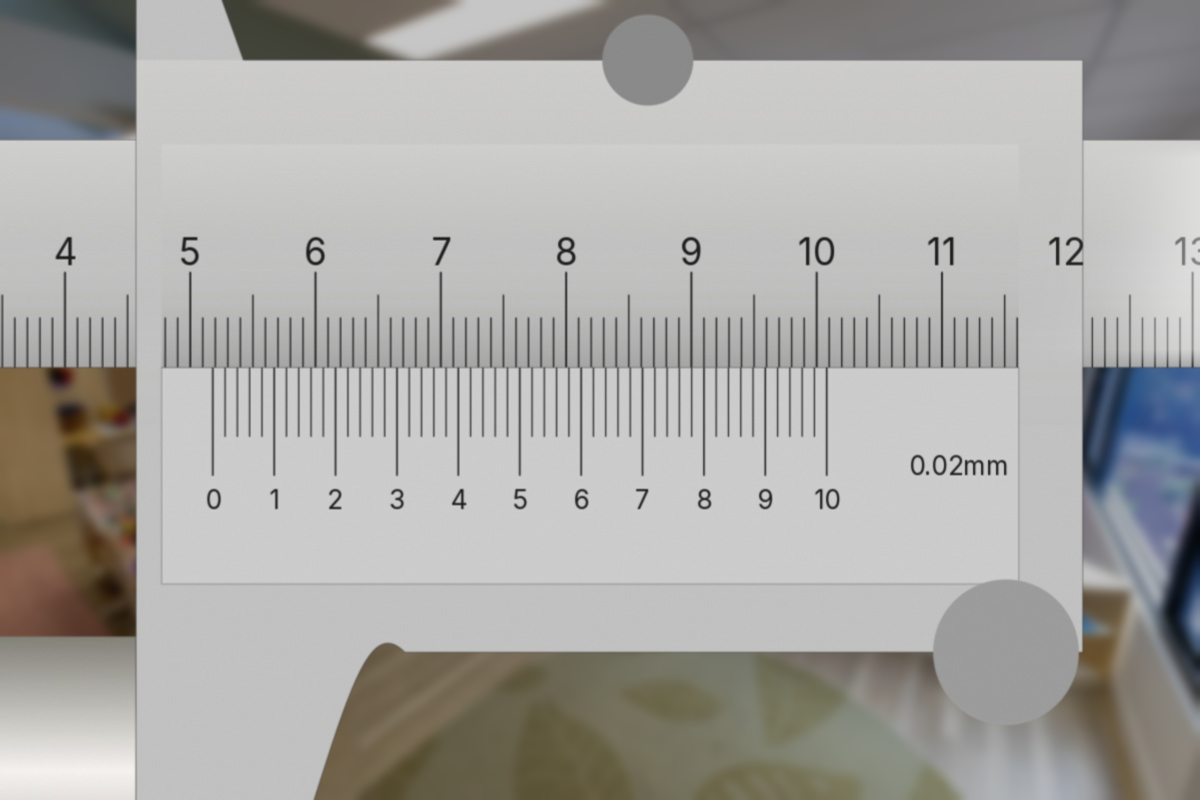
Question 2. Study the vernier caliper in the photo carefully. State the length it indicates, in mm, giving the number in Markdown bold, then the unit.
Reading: **51.8** mm
